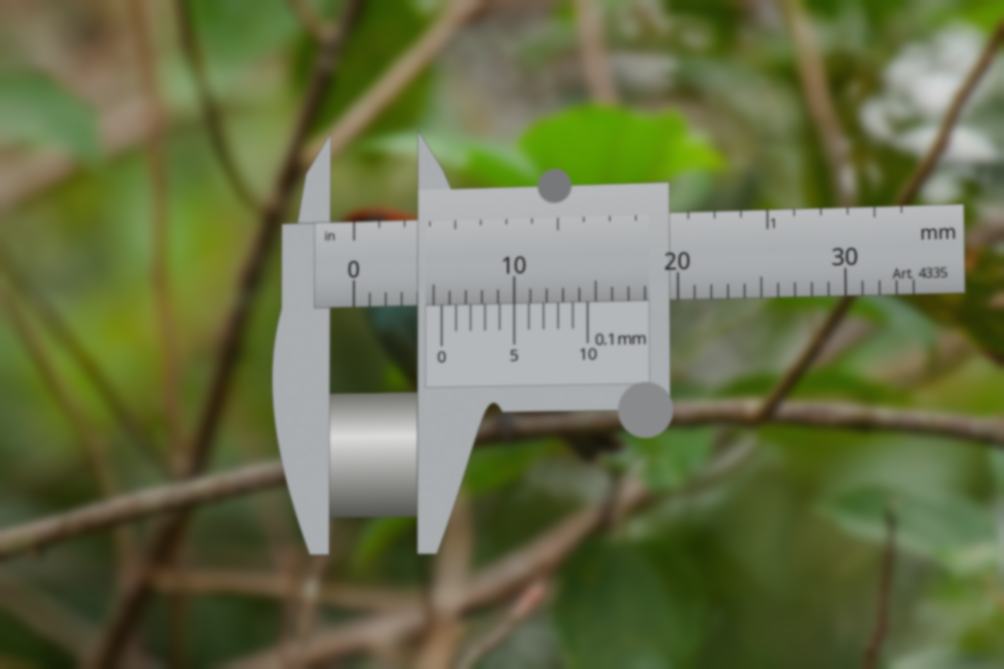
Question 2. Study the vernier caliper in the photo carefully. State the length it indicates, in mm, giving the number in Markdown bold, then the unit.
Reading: **5.5** mm
